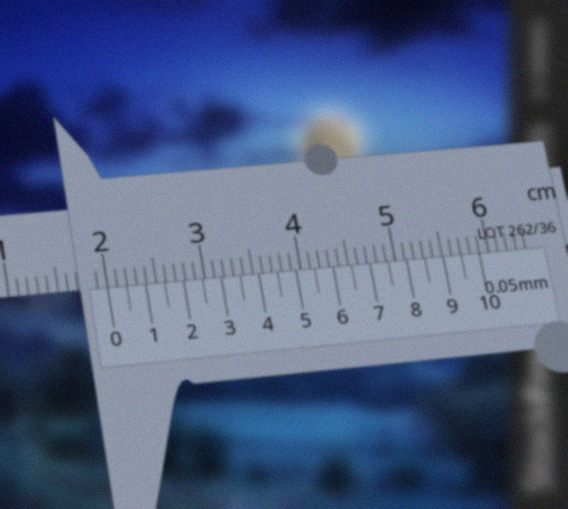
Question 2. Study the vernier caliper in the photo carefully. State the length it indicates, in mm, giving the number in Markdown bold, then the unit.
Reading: **20.0** mm
